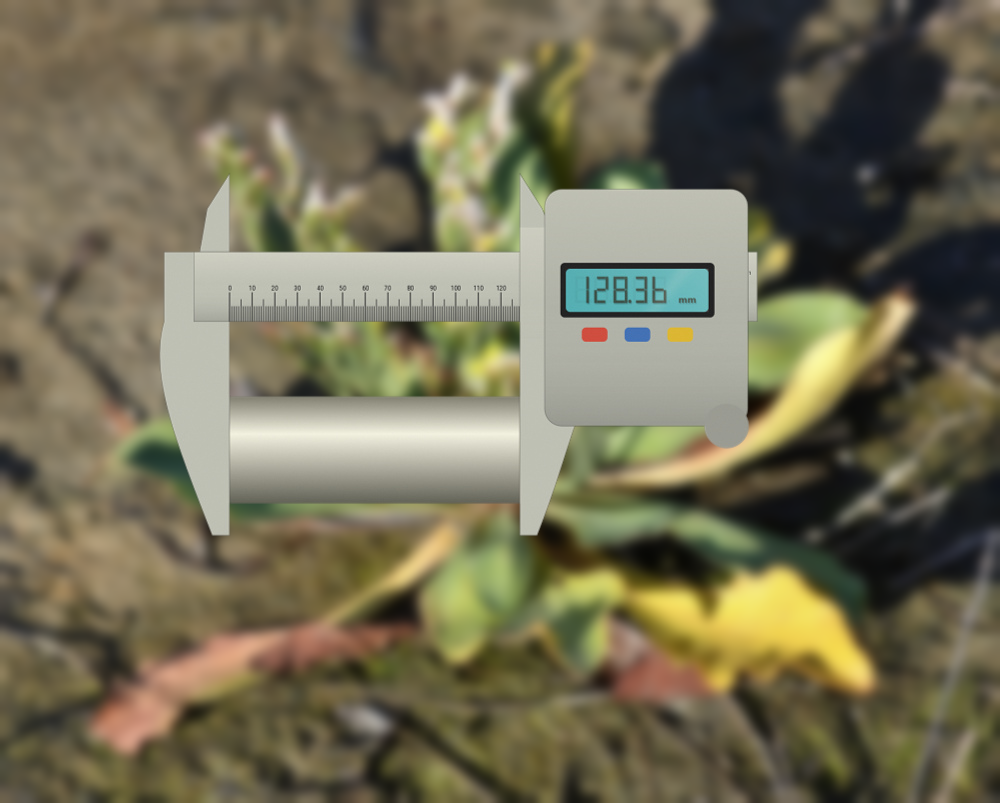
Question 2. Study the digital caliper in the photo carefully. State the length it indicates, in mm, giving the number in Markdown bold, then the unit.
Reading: **128.36** mm
